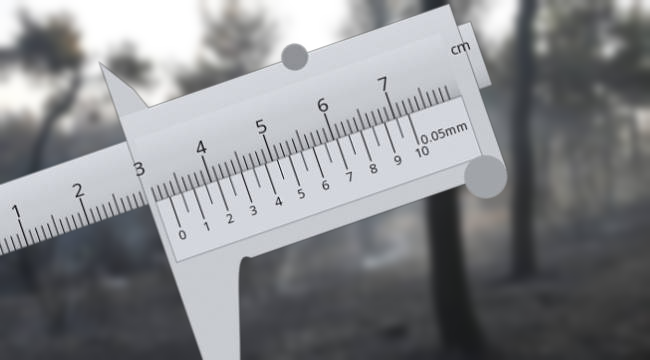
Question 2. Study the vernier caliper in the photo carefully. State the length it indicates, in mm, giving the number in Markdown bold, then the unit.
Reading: **33.2** mm
